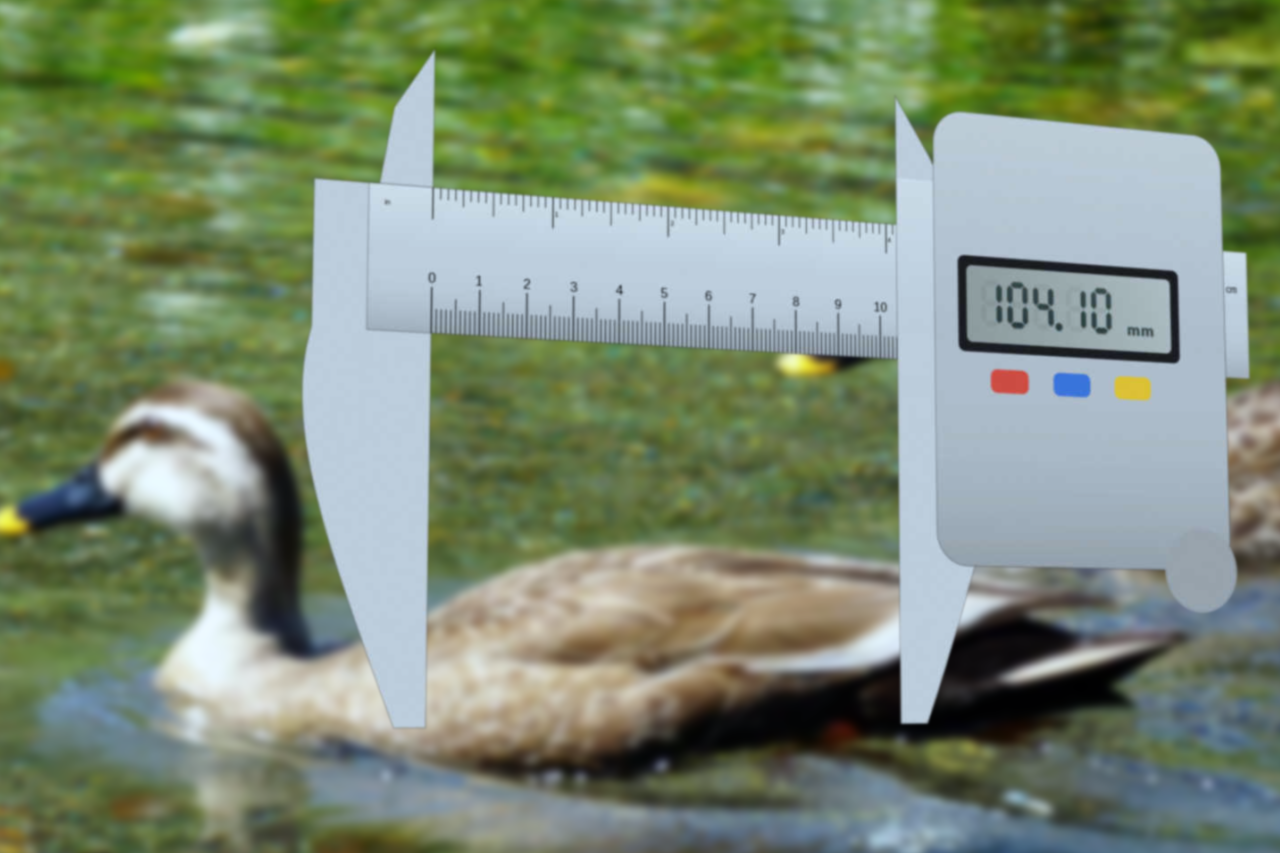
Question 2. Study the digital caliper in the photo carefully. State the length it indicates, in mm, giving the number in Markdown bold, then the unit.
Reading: **104.10** mm
